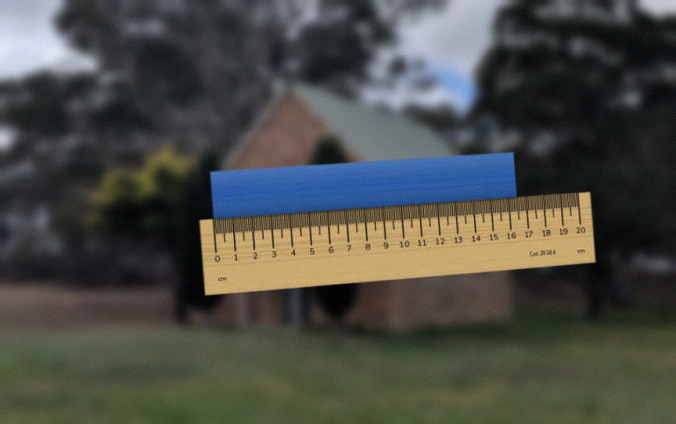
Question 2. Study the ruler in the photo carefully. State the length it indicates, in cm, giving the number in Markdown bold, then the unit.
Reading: **16.5** cm
